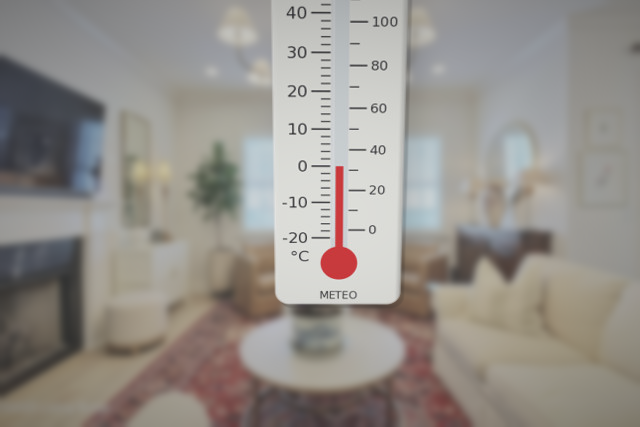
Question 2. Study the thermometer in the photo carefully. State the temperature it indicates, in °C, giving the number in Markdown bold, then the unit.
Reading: **0** °C
